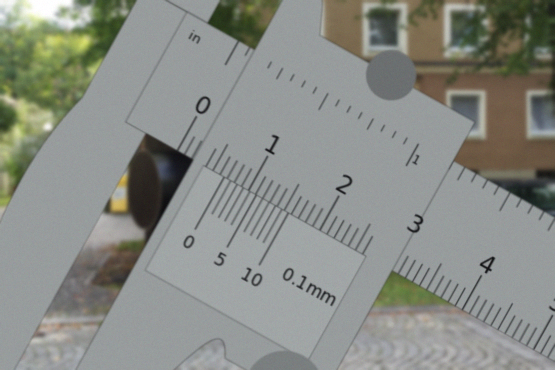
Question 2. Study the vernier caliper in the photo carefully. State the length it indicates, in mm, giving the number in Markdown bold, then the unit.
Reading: **6.6** mm
